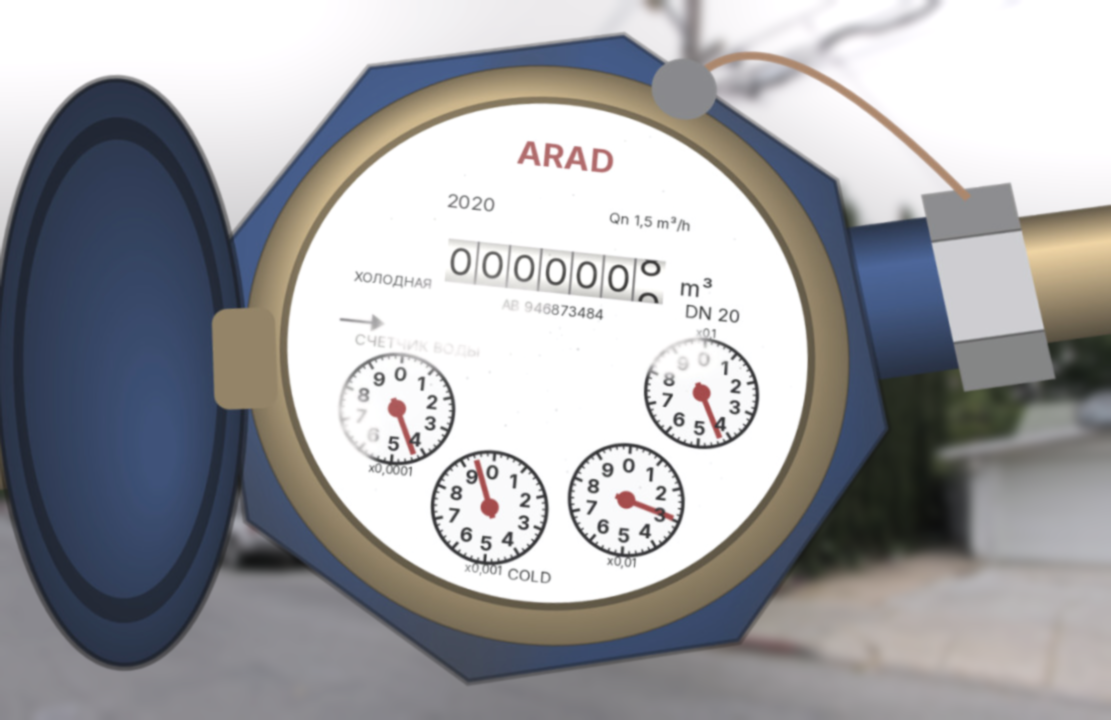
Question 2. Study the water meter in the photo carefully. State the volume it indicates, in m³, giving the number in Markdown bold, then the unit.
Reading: **8.4294** m³
